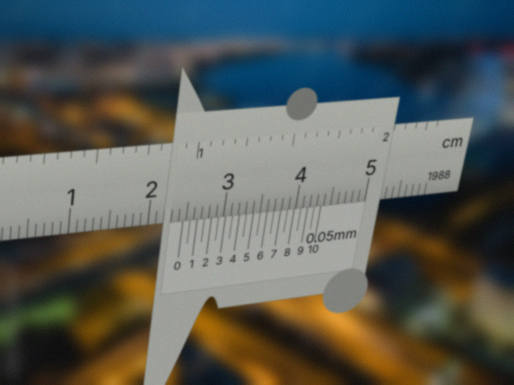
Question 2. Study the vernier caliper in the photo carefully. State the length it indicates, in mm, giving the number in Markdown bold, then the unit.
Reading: **24.6** mm
